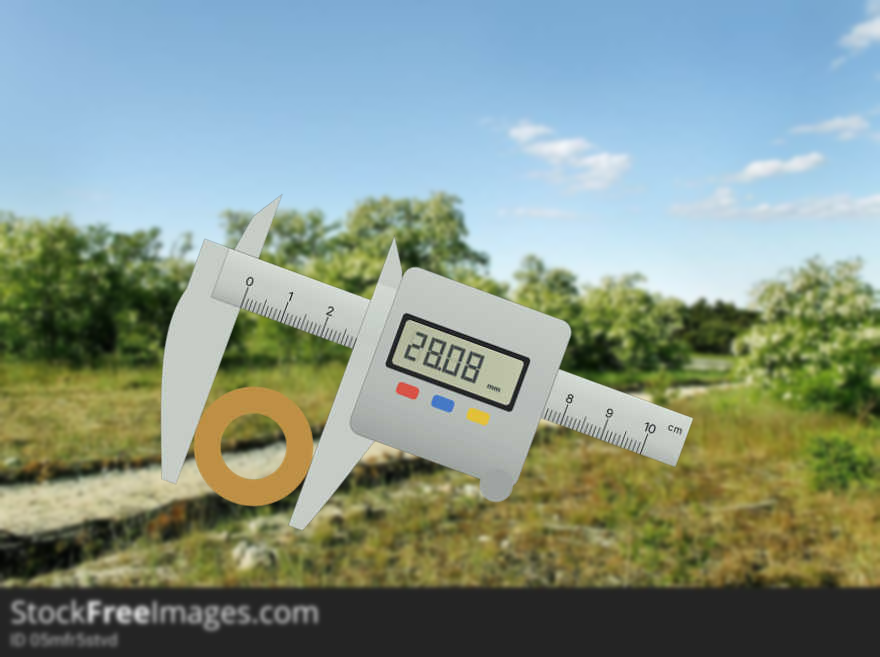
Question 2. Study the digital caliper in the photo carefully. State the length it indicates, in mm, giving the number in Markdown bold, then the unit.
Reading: **28.08** mm
